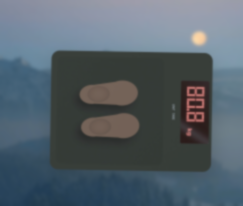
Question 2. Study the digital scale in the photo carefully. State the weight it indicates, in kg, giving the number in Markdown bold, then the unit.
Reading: **80.8** kg
